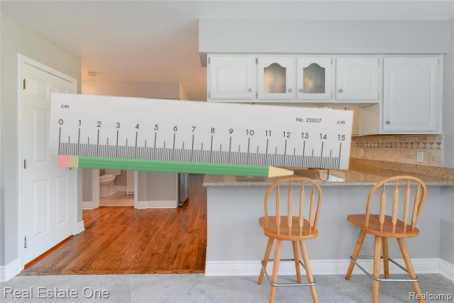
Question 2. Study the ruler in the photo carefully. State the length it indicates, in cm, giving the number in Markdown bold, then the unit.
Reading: **13** cm
